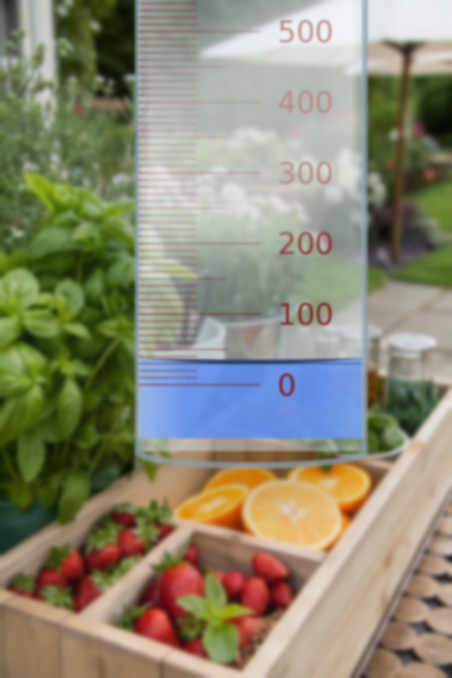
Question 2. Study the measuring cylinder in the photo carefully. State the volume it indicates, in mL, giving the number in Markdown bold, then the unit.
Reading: **30** mL
